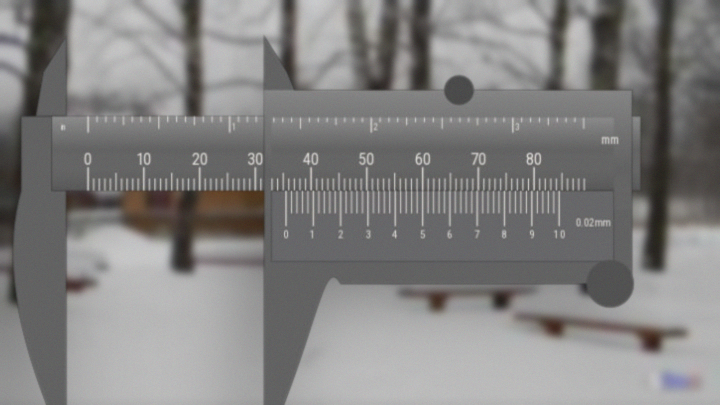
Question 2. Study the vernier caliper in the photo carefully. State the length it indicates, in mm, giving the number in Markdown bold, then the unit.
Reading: **35.5** mm
